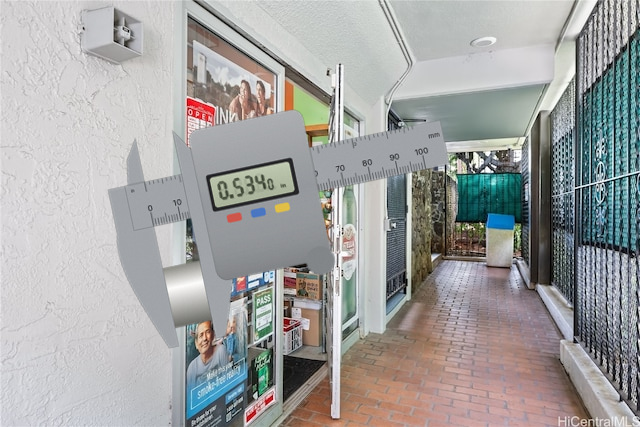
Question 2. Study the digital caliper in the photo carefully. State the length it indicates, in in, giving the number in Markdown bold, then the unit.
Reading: **0.5340** in
